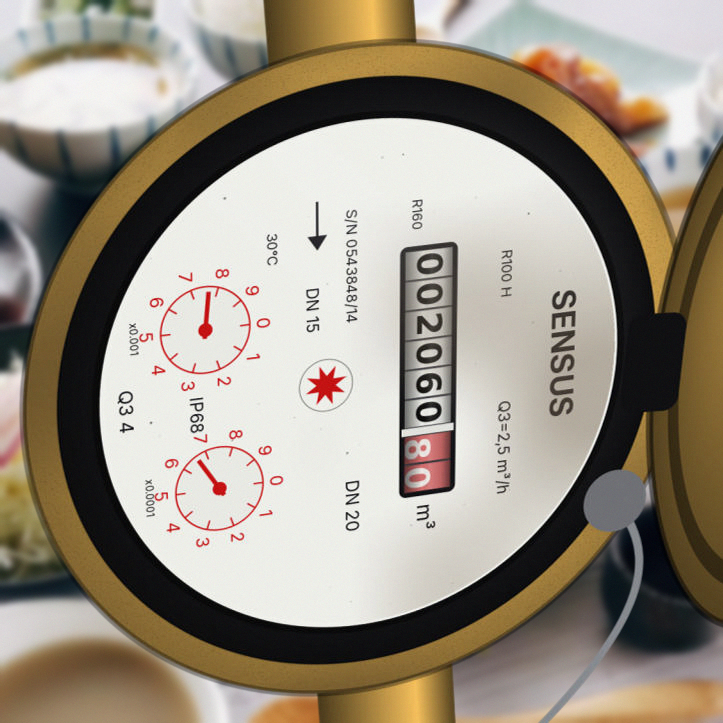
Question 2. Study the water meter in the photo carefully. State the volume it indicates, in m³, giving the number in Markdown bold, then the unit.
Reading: **2060.7976** m³
